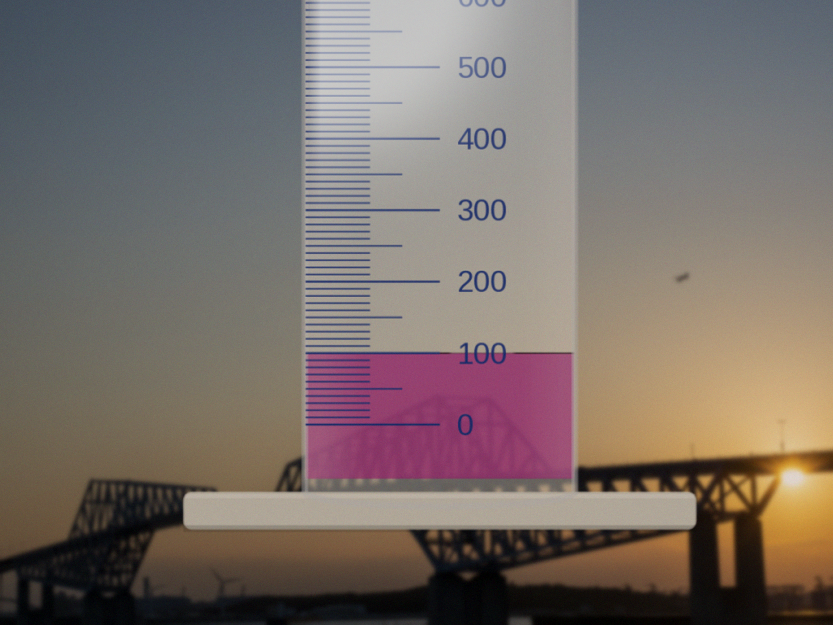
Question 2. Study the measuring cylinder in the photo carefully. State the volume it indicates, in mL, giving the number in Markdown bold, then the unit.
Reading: **100** mL
